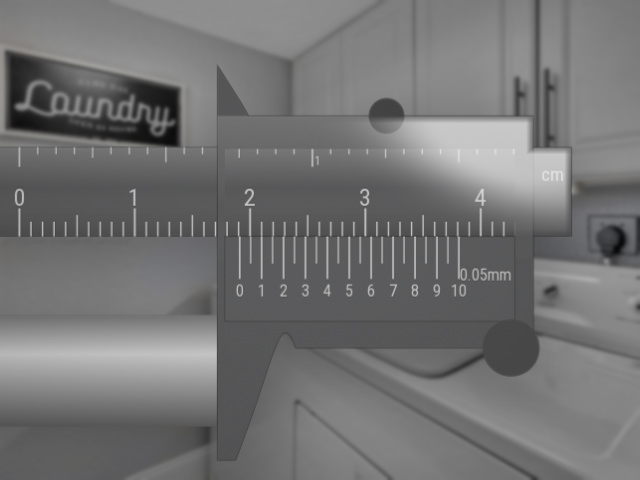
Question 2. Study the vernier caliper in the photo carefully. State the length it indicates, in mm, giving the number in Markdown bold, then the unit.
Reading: **19.1** mm
